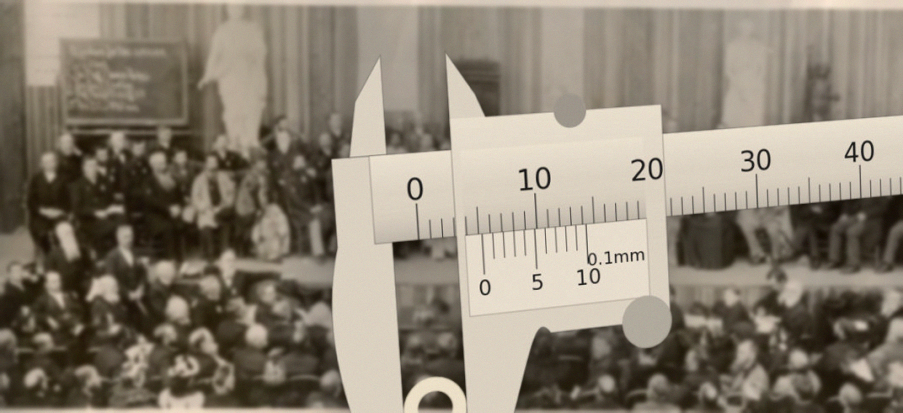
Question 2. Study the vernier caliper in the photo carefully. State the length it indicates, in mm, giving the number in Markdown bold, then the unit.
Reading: **5.3** mm
